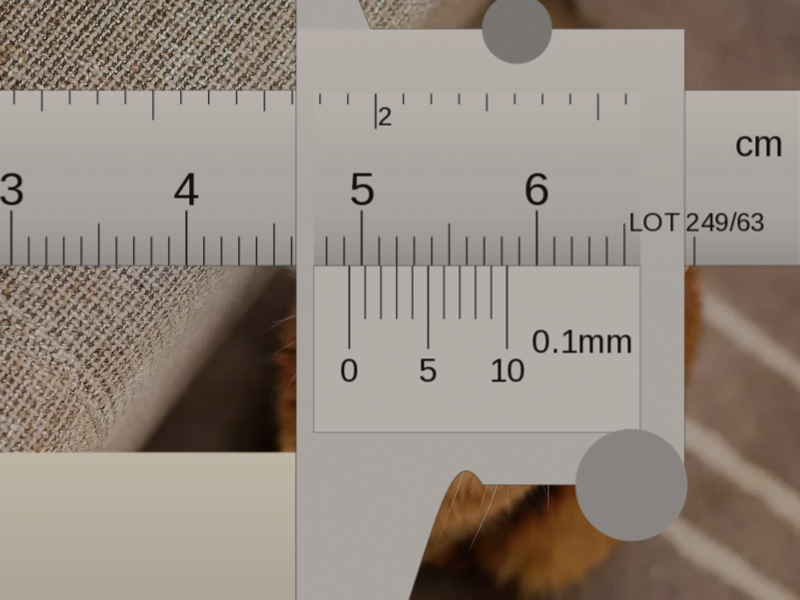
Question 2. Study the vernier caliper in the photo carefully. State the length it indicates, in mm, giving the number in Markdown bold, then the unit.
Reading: **49.3** mm
